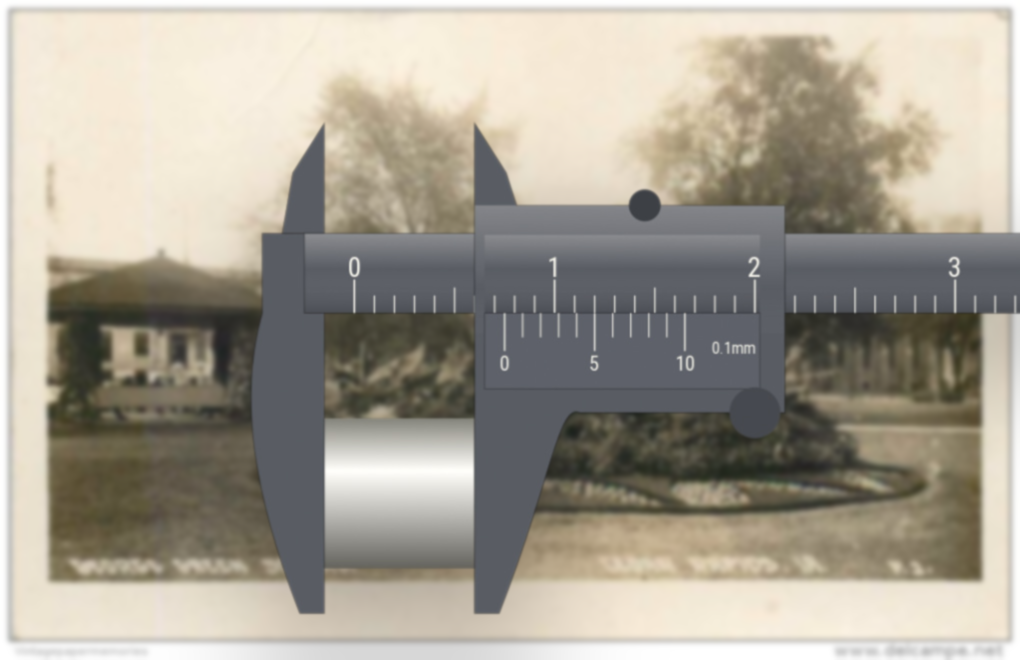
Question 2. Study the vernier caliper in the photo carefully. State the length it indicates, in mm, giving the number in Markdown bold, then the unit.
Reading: **7.5** mm
